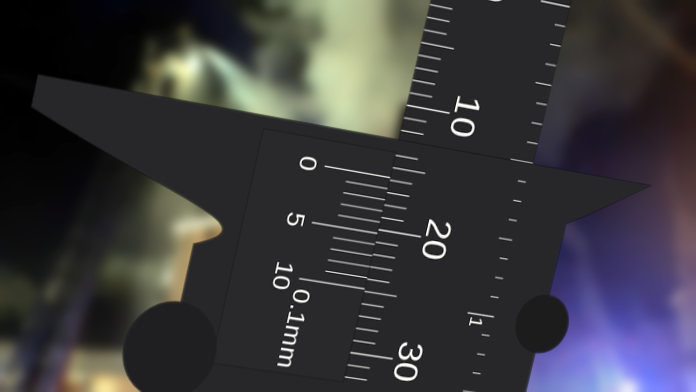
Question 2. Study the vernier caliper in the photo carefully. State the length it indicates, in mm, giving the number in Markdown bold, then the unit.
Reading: **15.8** mm
